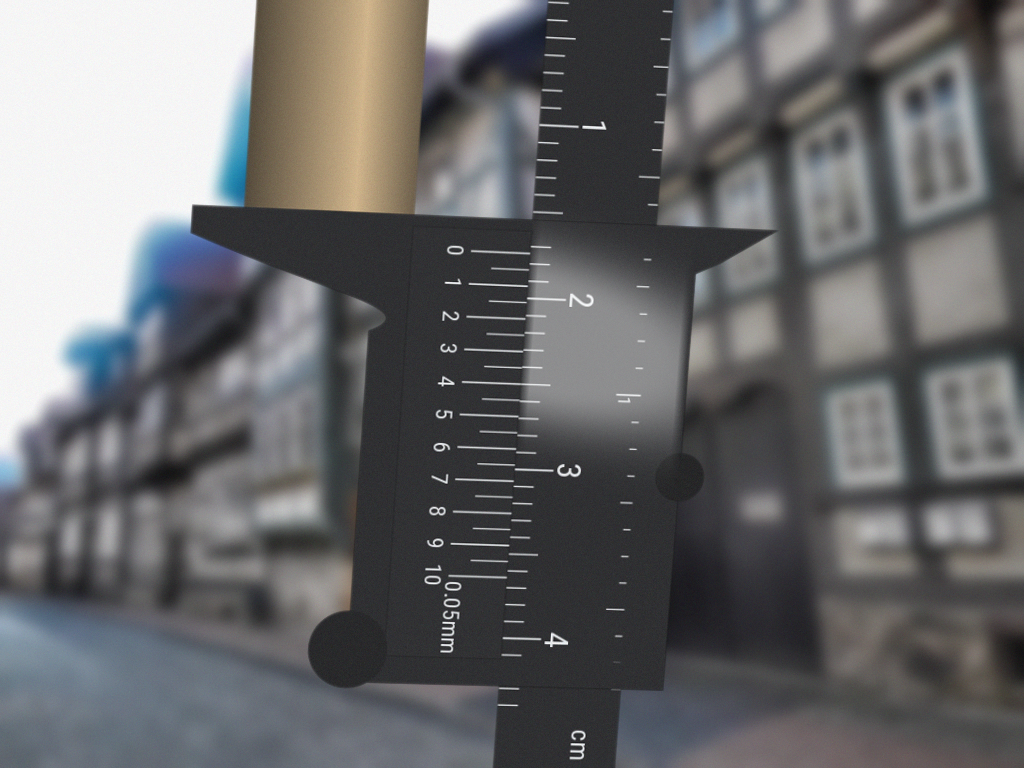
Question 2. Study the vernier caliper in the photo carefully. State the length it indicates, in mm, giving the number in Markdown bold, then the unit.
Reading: **17.4** mm
